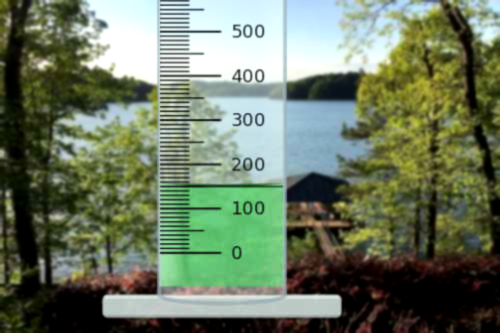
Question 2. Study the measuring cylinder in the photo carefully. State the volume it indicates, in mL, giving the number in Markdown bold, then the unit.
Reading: **150** mL
